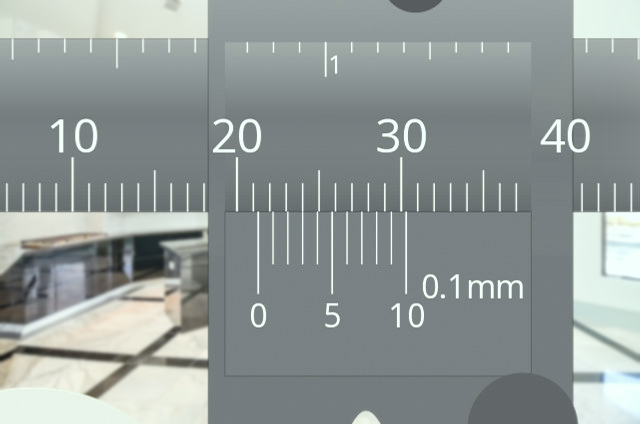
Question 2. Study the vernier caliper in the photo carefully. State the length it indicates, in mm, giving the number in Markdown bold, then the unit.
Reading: **21.3** mm
